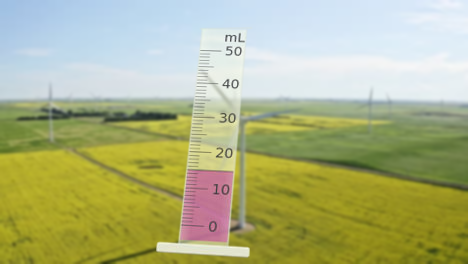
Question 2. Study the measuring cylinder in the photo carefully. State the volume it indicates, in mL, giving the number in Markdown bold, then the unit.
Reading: **15** mL
